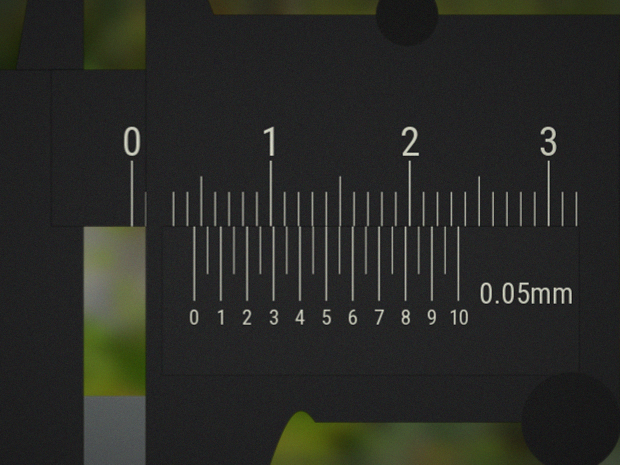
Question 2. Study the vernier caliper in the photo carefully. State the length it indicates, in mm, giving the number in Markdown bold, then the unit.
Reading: **4.5** mm
